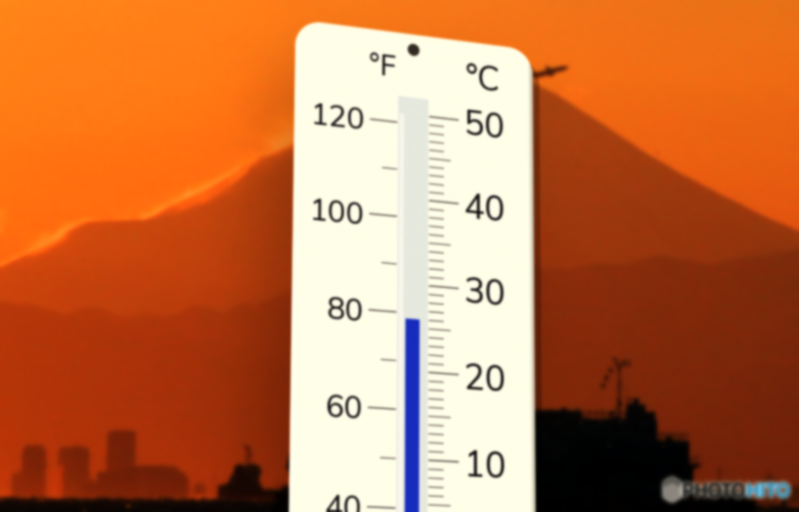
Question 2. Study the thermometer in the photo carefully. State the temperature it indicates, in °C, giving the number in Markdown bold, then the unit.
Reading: **26** °C
